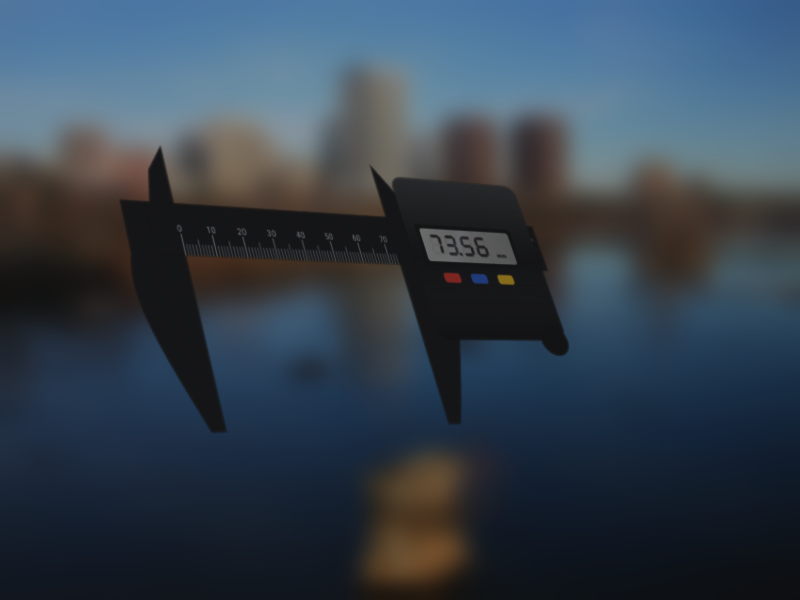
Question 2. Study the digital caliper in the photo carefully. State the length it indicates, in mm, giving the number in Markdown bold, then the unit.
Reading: **73.56** mm
